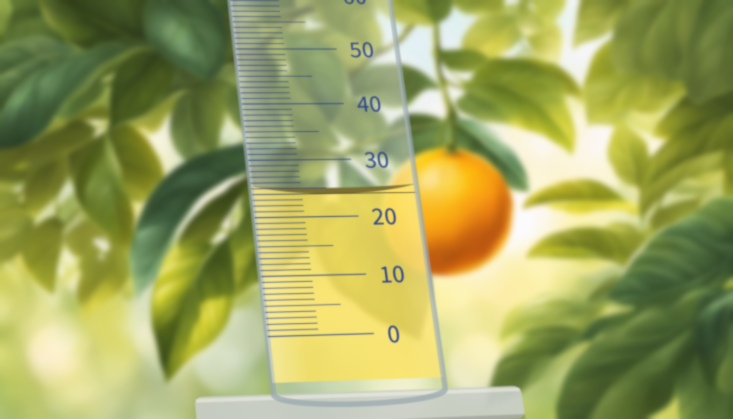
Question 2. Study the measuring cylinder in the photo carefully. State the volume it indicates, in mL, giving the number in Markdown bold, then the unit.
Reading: **24** mL
